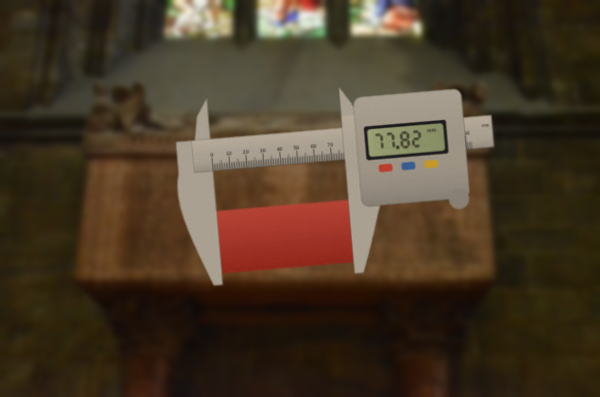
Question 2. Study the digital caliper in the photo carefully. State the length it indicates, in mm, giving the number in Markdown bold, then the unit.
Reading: **77.82** mm
